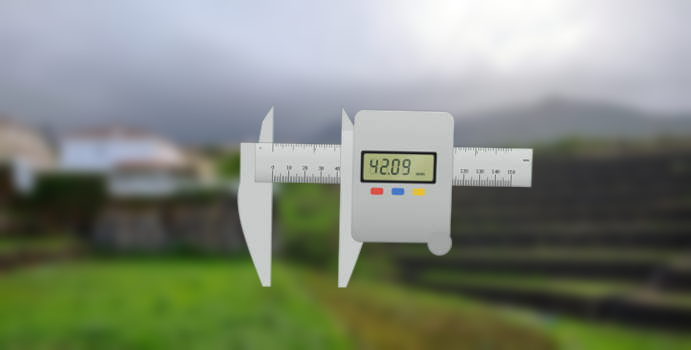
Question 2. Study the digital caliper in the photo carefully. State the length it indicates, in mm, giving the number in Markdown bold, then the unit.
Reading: **42.09** mm
